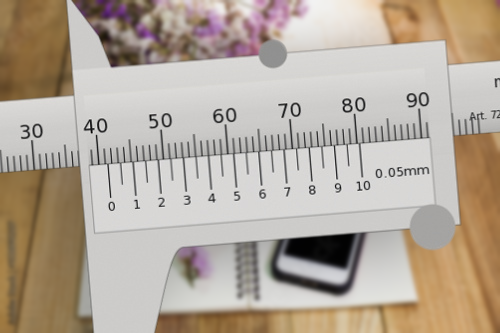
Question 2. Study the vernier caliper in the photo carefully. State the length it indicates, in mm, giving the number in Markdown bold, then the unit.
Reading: **41.4** mm
